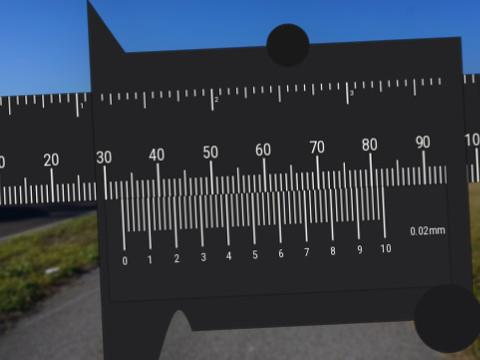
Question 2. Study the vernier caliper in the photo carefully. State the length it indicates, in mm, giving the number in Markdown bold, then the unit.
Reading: **33.0** mm
